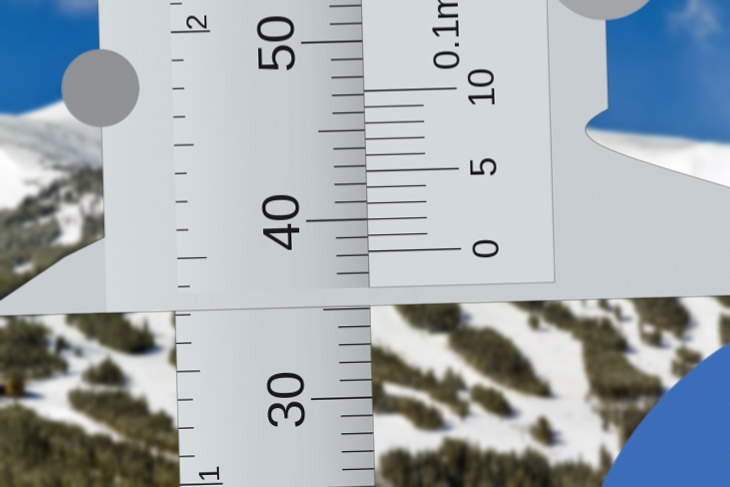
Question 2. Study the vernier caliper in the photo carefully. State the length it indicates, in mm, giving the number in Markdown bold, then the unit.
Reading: **38.2** mm
